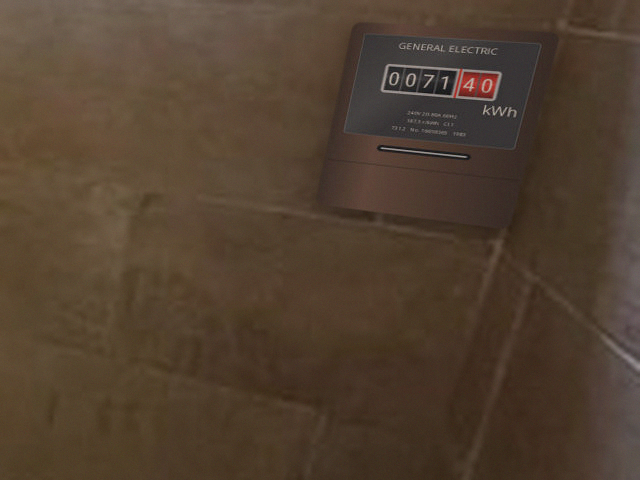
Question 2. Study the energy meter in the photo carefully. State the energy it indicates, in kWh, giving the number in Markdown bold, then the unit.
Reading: **71.40** kWh
